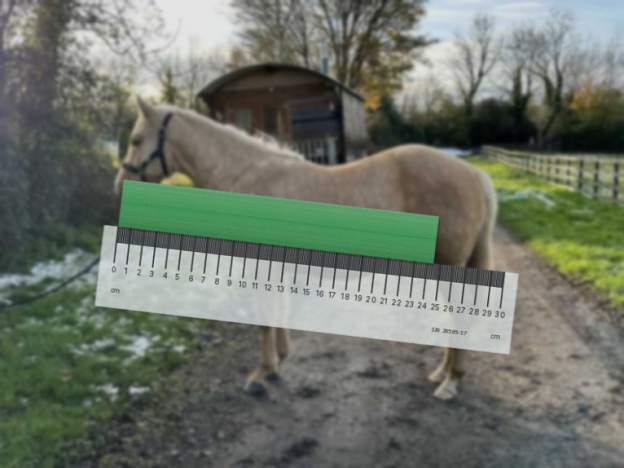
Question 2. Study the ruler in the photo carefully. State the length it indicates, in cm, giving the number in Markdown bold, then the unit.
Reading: **24.5** cm
